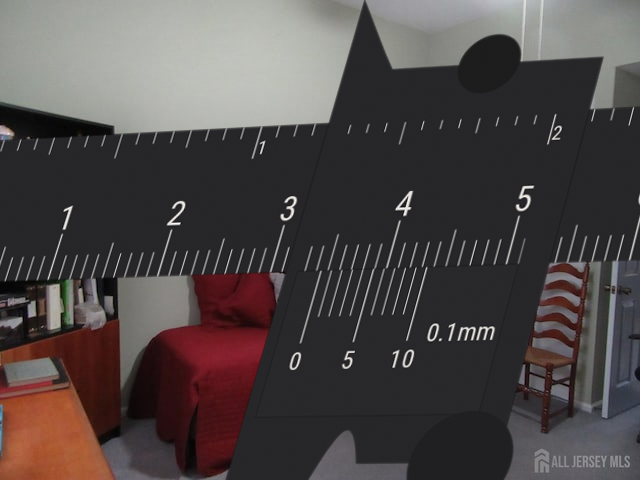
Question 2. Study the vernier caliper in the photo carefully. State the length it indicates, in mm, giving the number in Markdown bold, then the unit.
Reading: **34.4** mm
